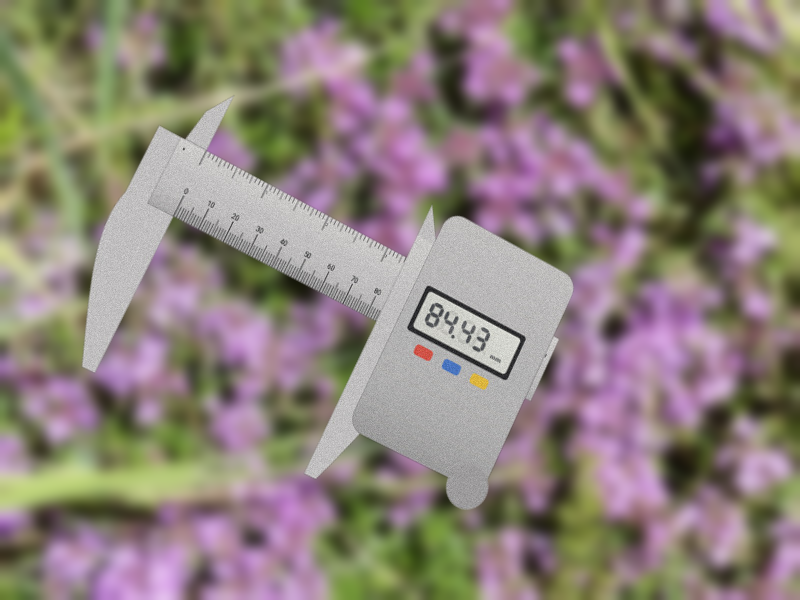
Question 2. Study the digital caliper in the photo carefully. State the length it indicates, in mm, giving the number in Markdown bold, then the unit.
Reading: **84.43** mm
